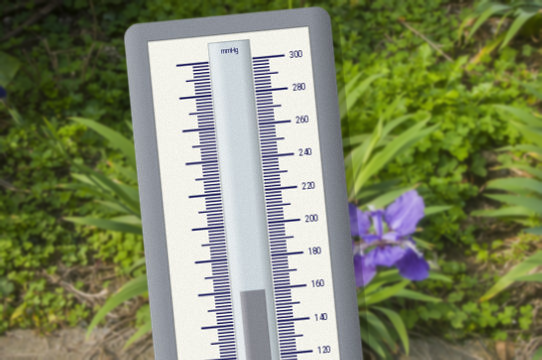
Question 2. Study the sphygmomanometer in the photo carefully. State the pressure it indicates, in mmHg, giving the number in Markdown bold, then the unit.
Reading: **160** mmHg
